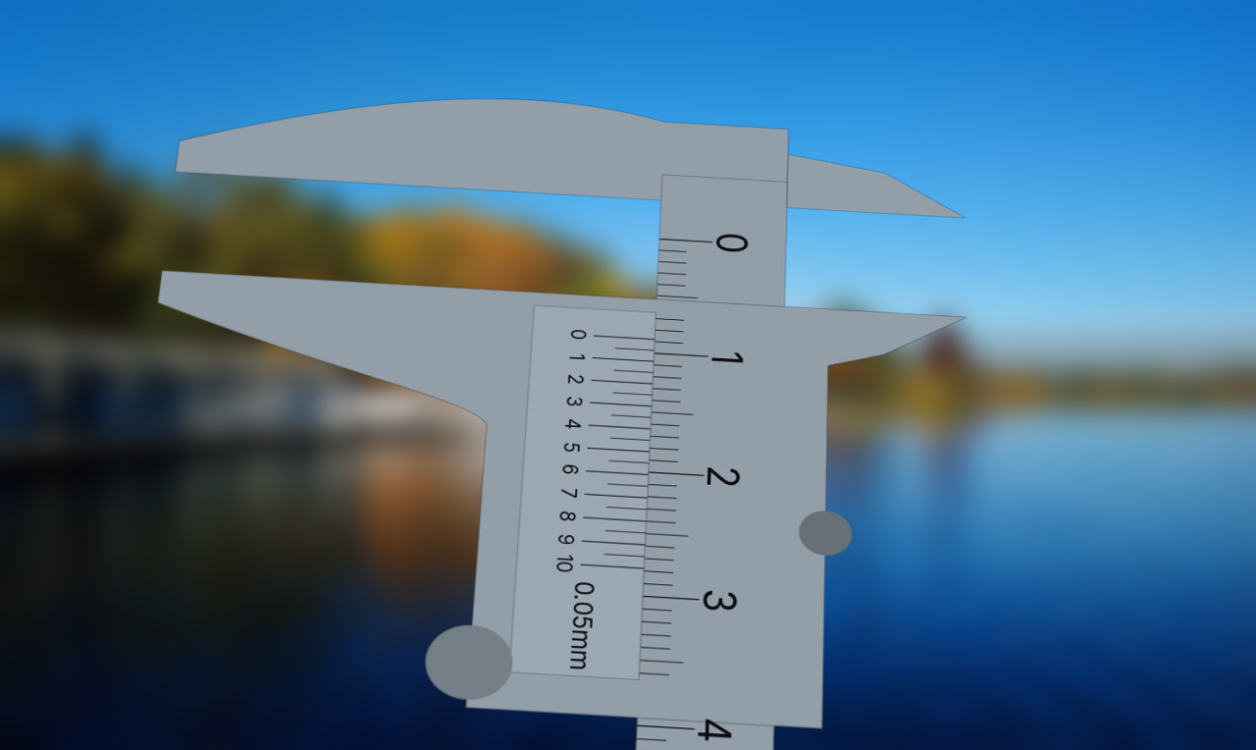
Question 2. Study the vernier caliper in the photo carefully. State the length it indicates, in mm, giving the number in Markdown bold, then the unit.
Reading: **8.8** mm
